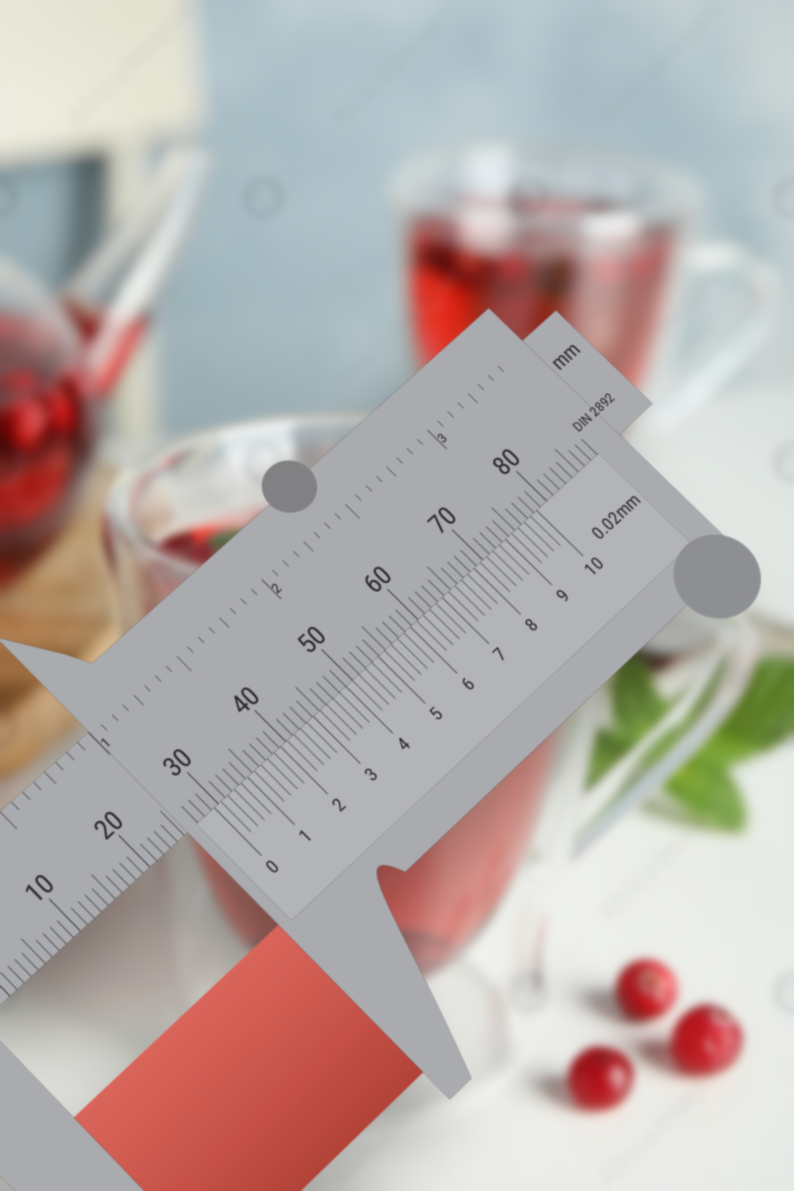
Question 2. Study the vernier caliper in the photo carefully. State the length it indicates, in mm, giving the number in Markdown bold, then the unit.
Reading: **29.4** mm
